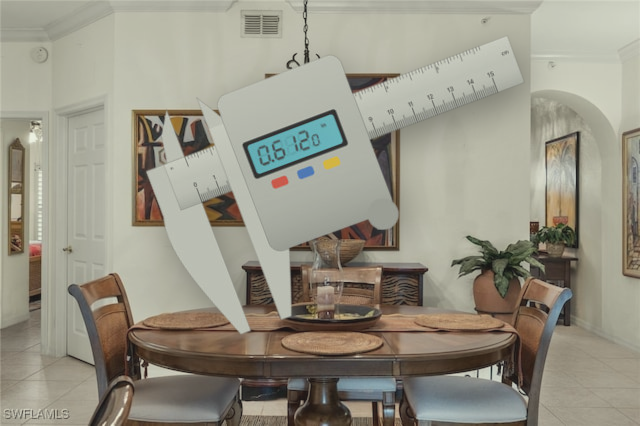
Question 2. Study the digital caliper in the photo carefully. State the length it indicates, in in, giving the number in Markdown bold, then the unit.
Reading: **0.6120** in
